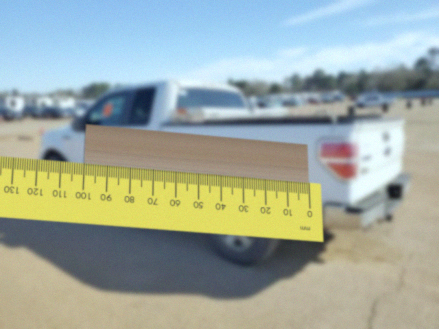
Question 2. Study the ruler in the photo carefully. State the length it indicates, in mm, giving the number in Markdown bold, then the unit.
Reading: **100** mm
